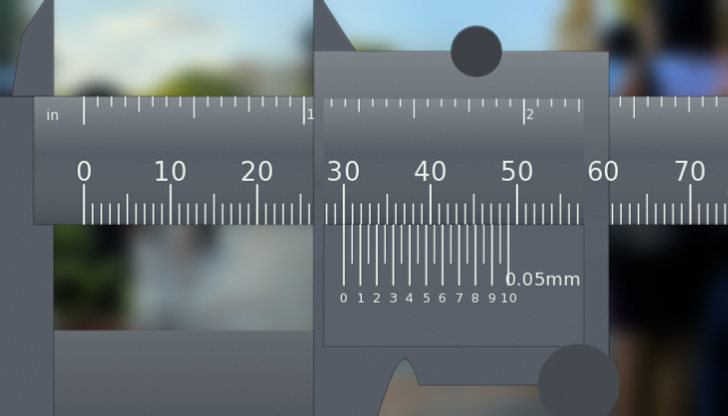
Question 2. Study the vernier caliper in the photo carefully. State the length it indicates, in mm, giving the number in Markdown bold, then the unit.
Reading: **30.0** mm
